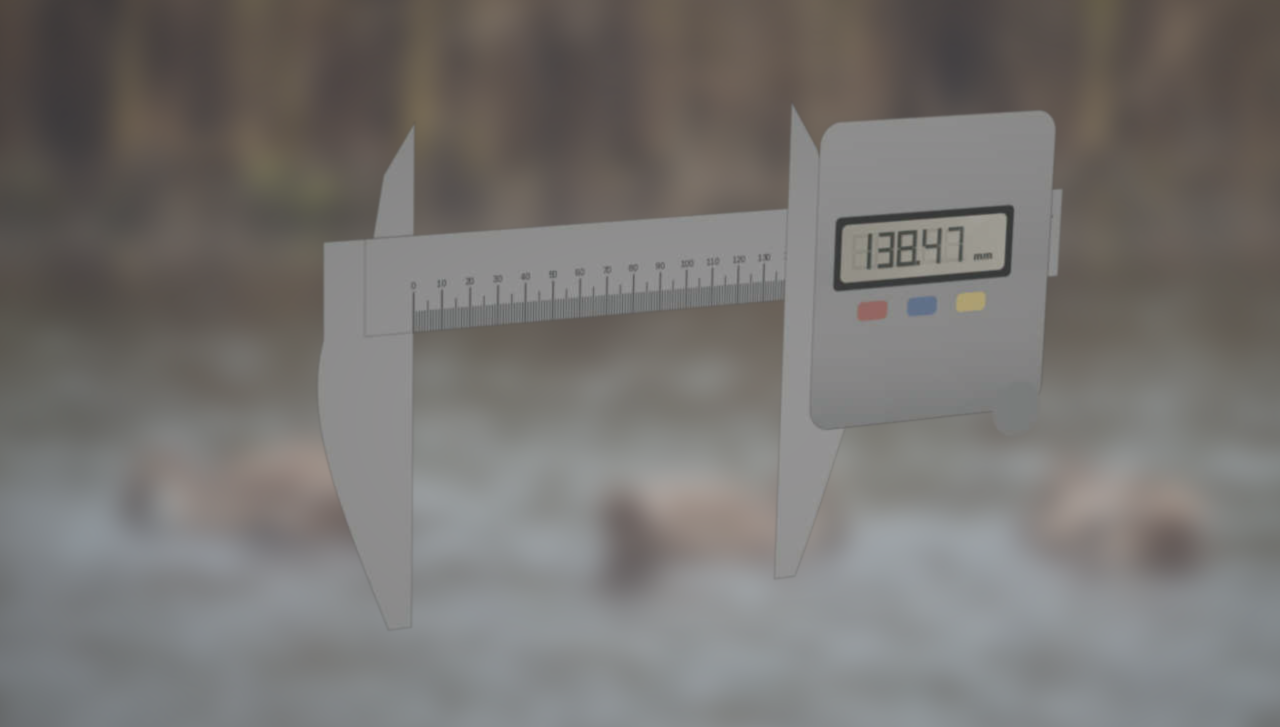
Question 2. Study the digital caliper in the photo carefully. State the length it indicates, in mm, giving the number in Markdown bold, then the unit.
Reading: **138.47** mm
